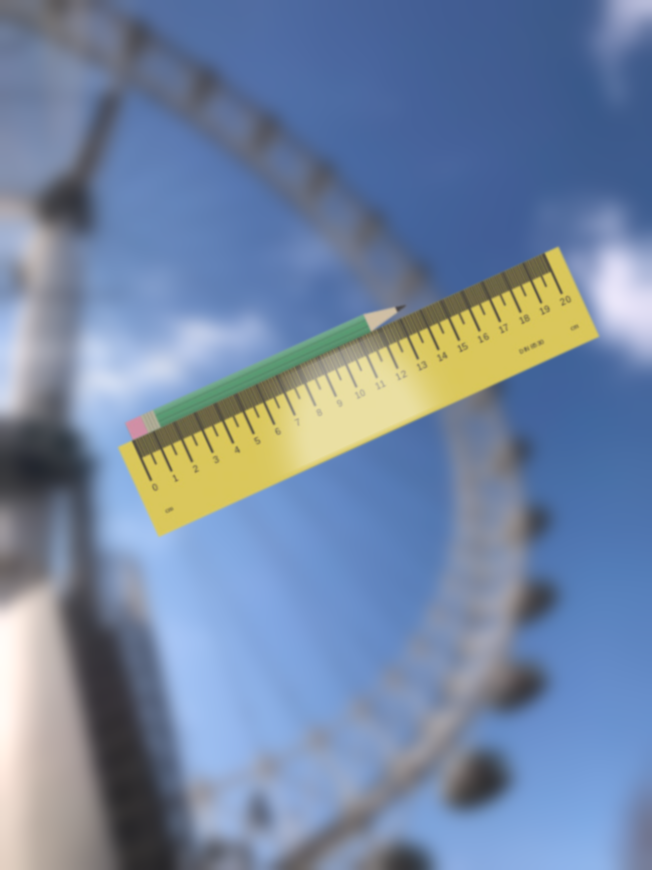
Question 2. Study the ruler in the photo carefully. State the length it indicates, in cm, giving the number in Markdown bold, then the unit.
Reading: **13.5** cm
